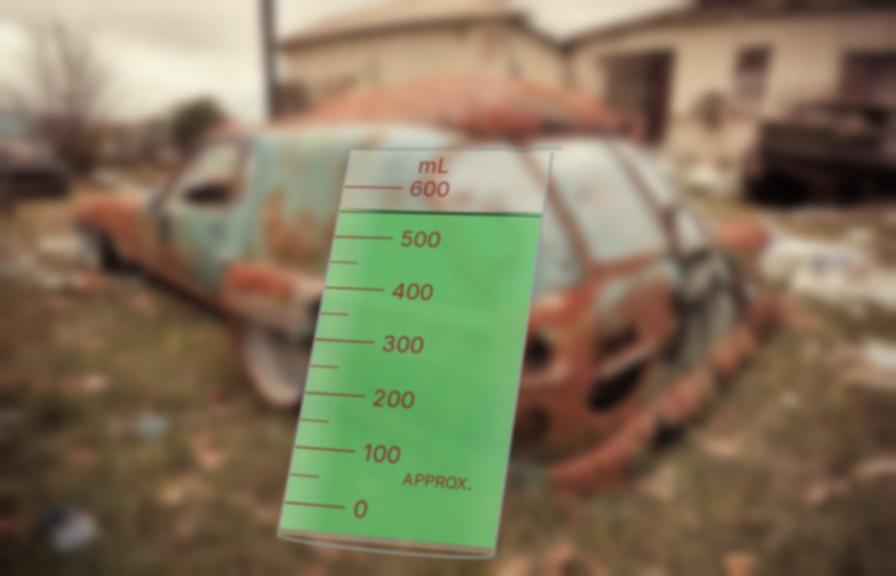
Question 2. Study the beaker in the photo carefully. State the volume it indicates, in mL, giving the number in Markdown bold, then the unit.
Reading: **550** mL
